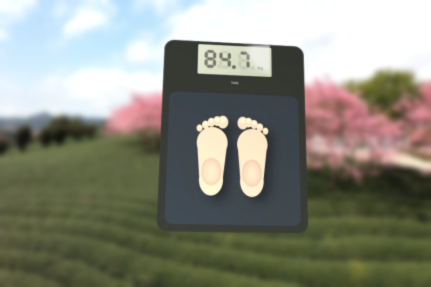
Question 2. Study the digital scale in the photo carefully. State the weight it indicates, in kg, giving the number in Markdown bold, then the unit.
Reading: **84.7** kg
